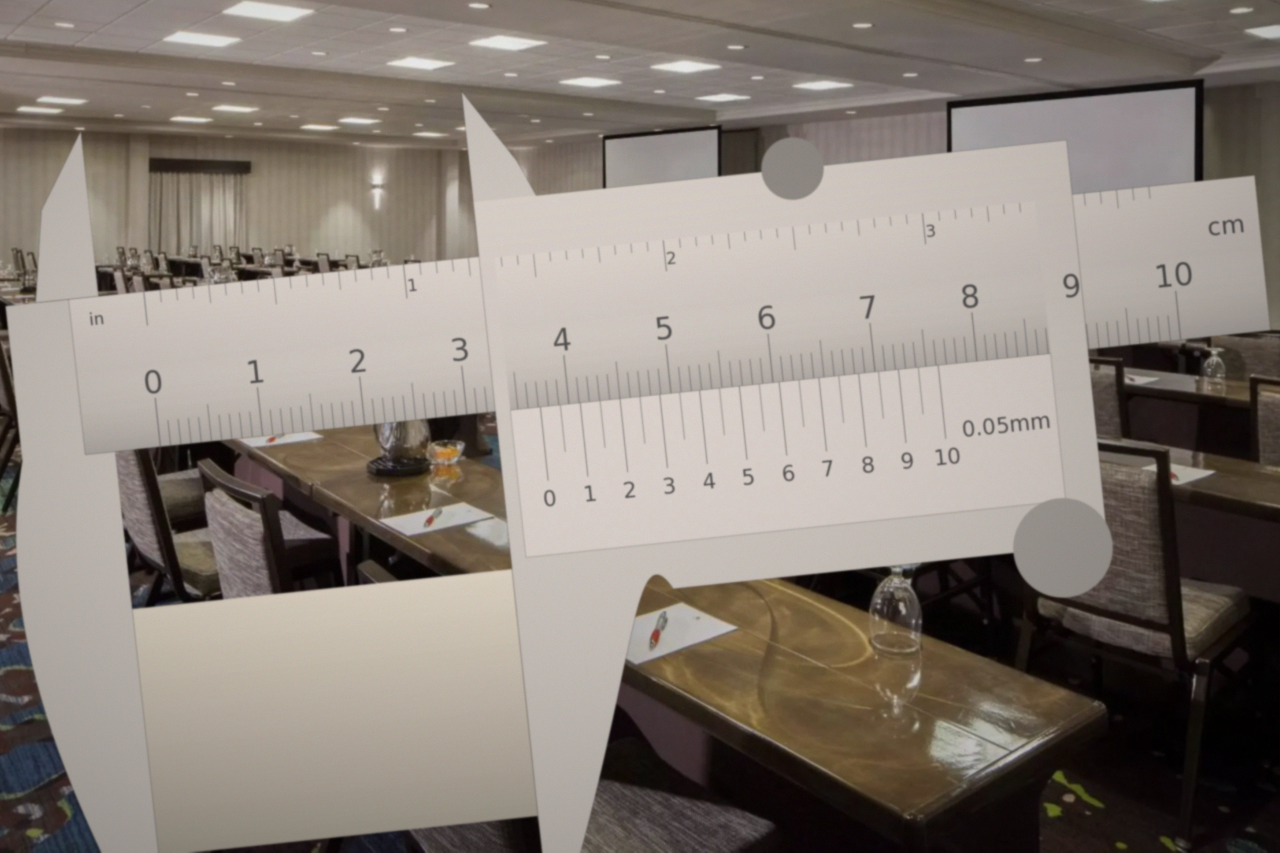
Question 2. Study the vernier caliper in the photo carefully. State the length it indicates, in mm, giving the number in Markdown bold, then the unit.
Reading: **37.2** mm
